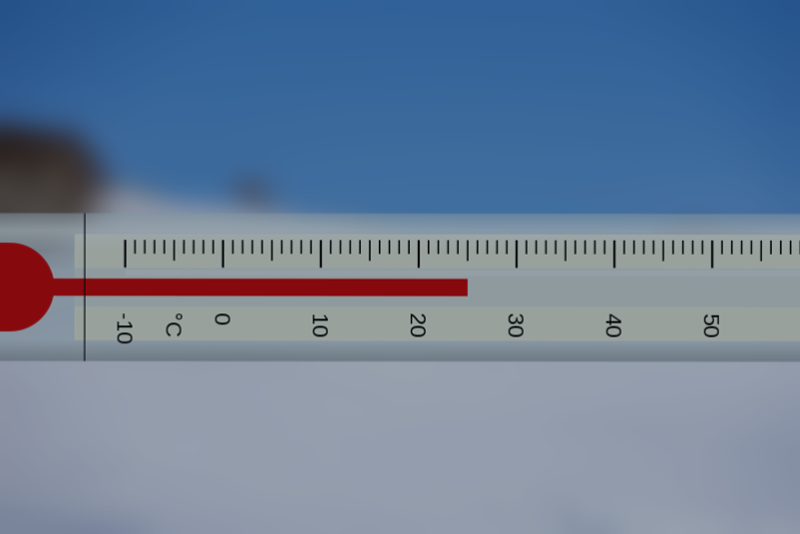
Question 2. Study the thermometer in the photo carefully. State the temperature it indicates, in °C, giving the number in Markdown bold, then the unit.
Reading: **25** °C
